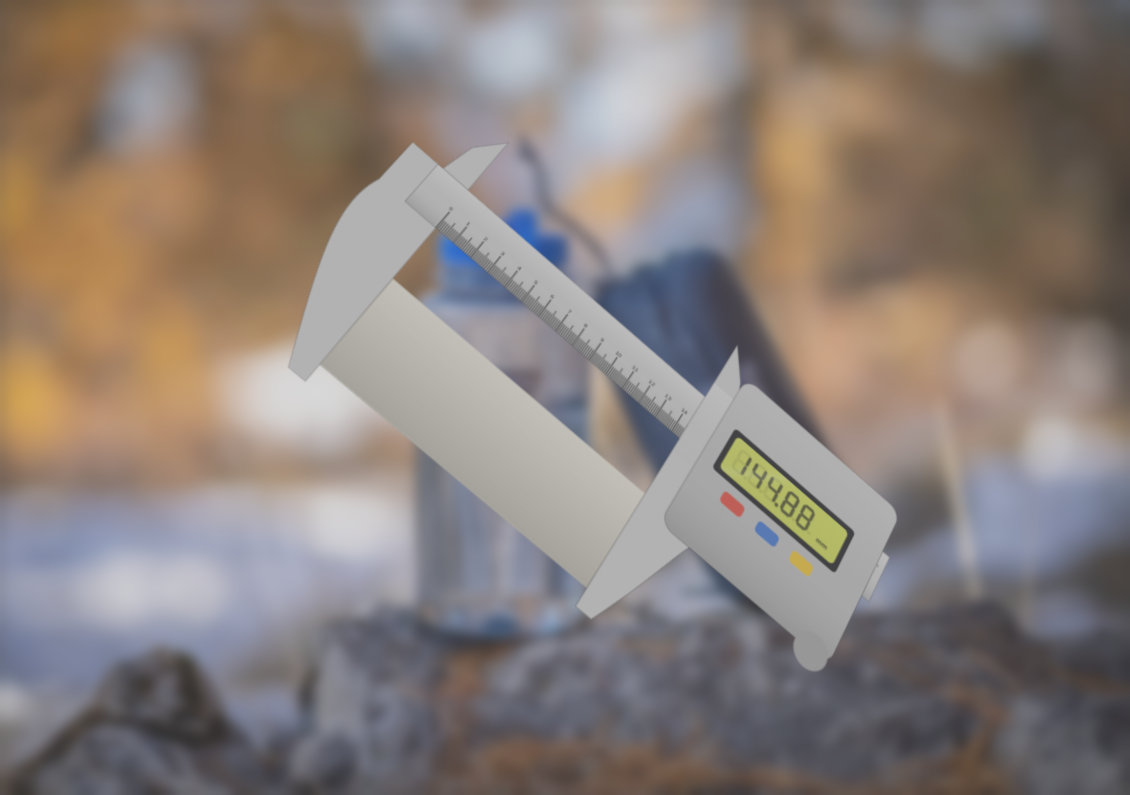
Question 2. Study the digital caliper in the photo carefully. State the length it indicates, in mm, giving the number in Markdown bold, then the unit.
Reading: **144.88** mm
